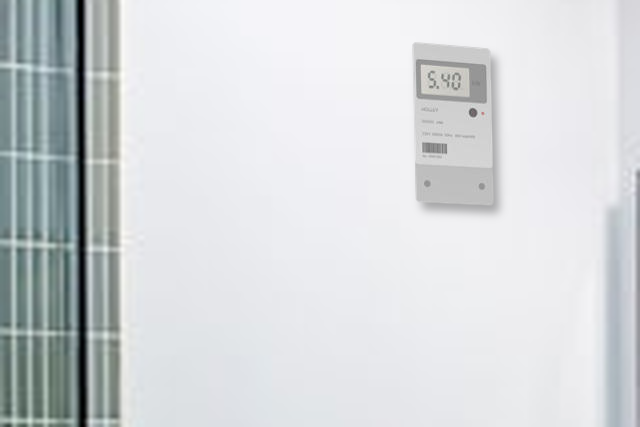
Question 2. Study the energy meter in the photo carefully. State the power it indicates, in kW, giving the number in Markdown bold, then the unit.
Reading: **5.40** kW
